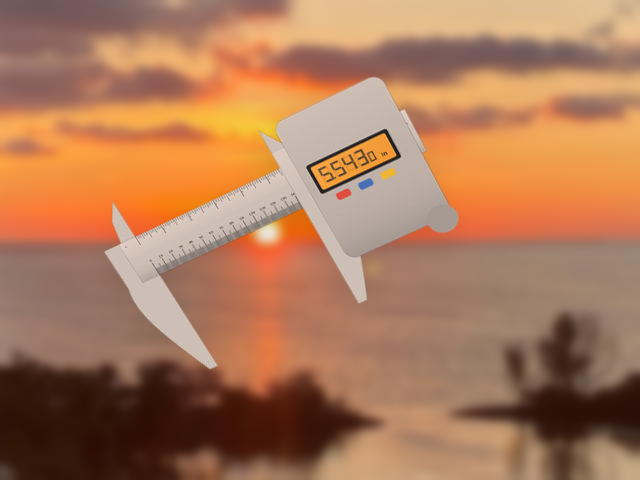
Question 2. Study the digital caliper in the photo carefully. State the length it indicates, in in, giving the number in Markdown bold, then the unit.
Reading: **5.5430** in
